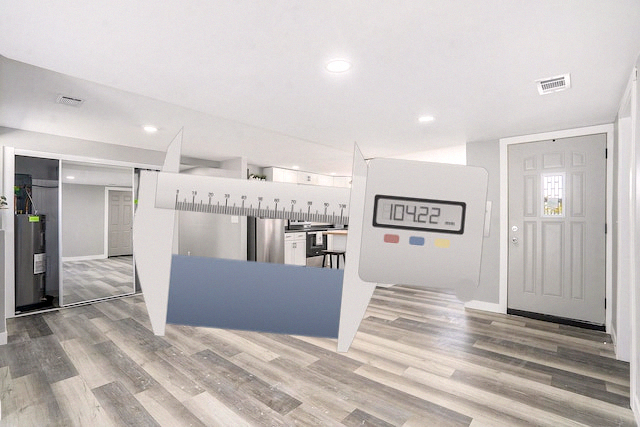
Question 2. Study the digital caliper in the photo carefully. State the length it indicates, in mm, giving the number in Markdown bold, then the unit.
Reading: **104.22** mm
